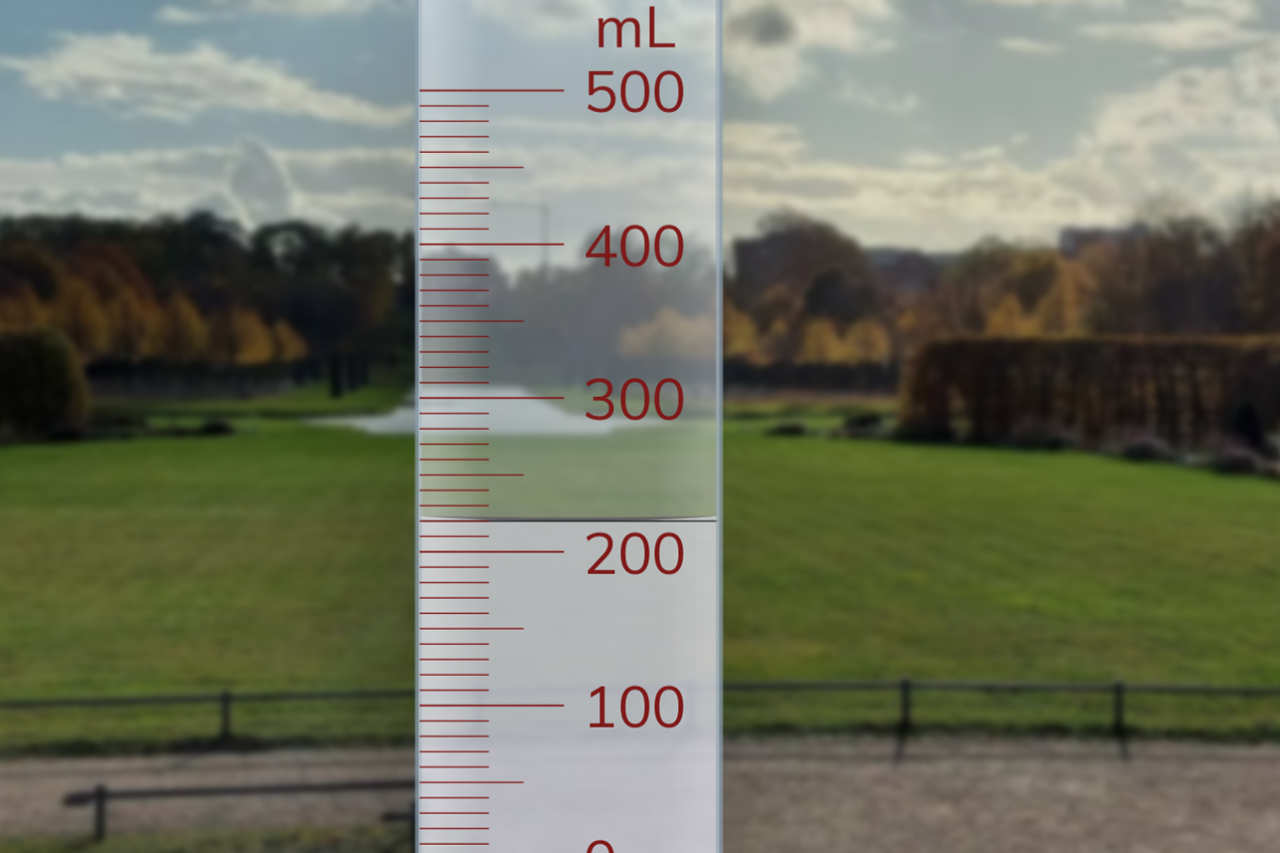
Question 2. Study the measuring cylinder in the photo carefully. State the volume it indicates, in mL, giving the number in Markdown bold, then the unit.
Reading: **220** mL
